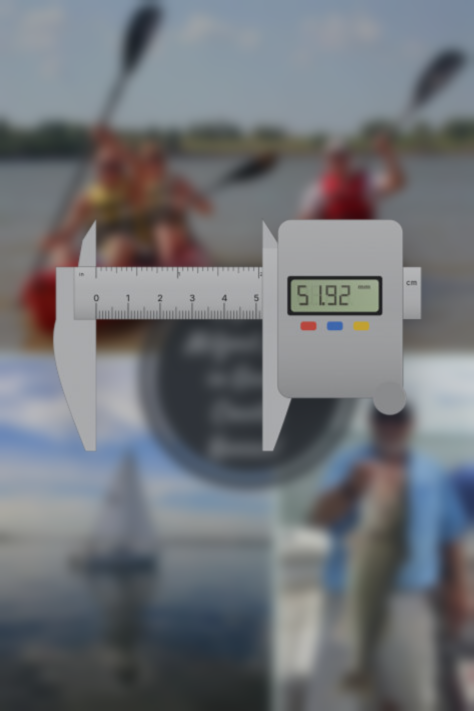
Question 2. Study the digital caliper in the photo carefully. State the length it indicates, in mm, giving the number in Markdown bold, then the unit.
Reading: **51.92** mm
